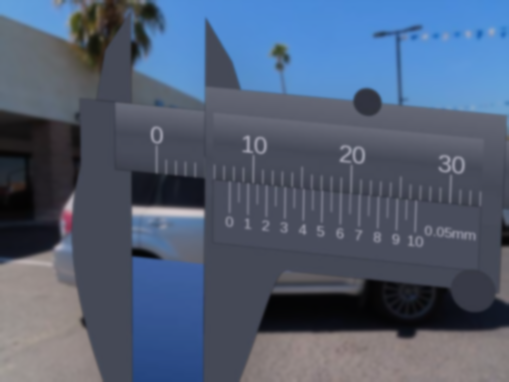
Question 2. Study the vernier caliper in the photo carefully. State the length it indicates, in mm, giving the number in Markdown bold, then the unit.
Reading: **7.6** mm
